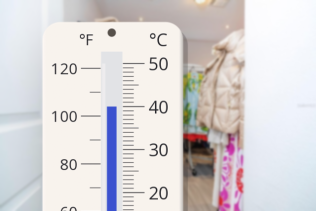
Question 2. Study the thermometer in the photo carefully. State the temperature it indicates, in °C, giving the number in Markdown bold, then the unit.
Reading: **40** °C
